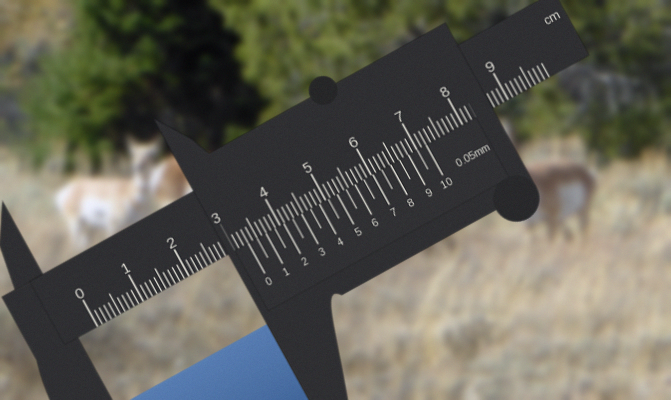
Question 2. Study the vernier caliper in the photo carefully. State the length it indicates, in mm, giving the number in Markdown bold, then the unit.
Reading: **33.0** mm
